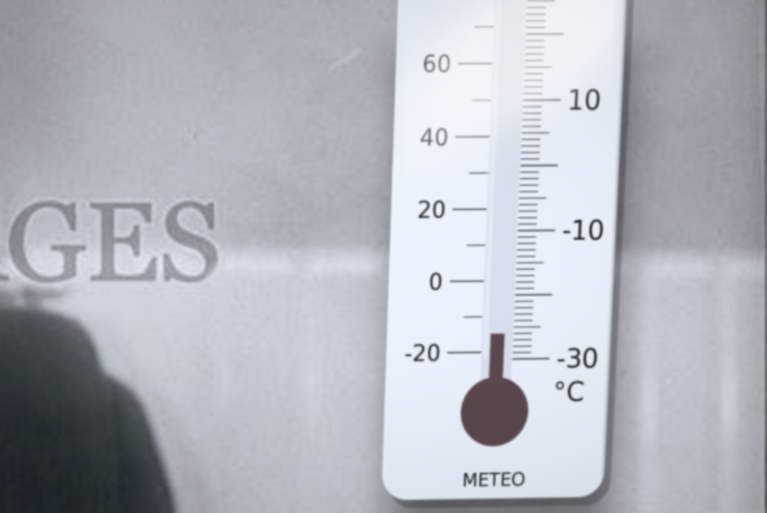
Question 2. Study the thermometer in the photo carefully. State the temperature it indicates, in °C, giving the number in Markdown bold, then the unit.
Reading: **-26** °C
